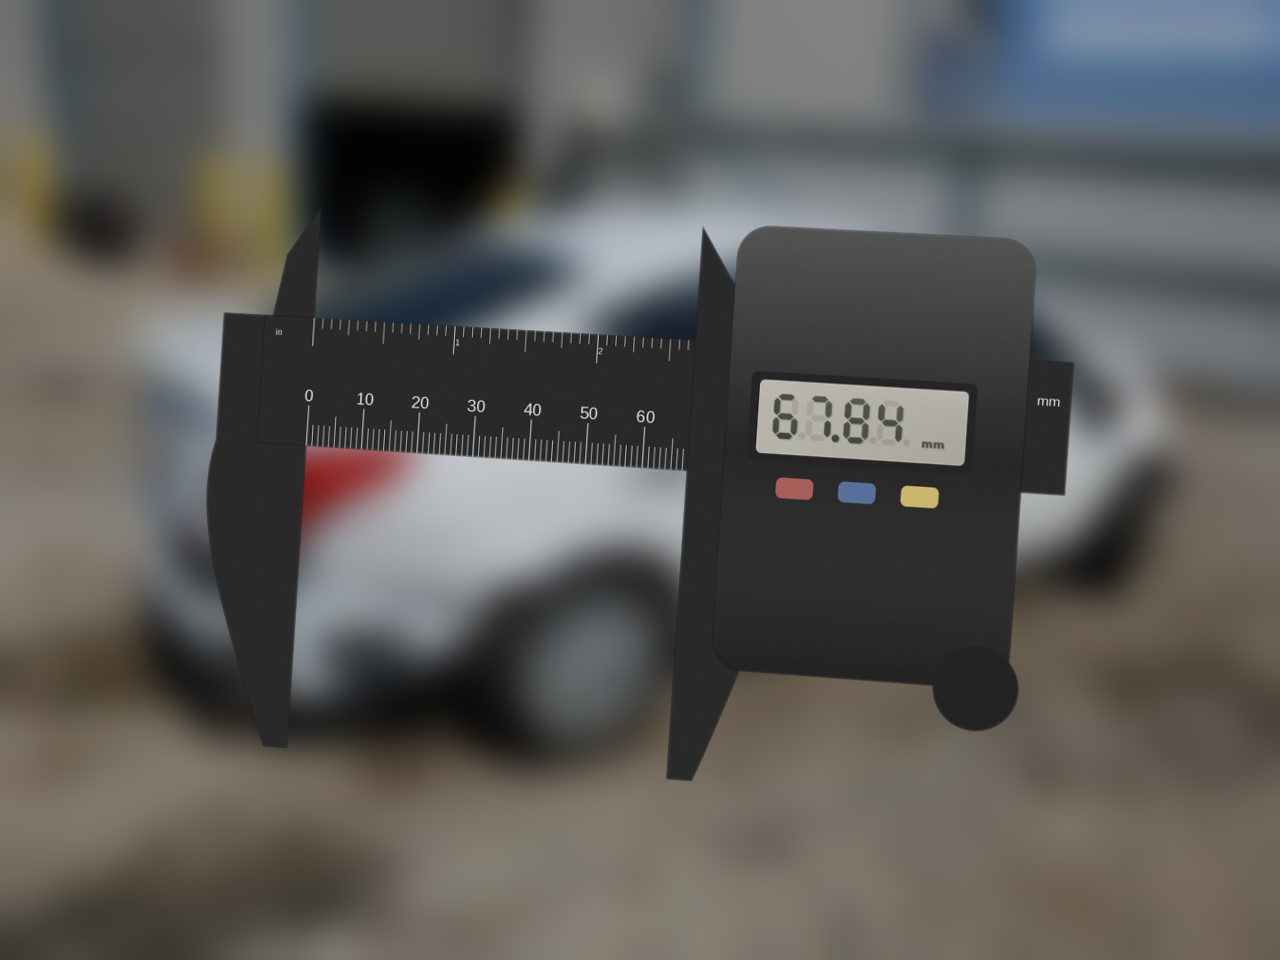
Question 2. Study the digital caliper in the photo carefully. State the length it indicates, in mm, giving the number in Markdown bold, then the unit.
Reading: **67.84** mm
